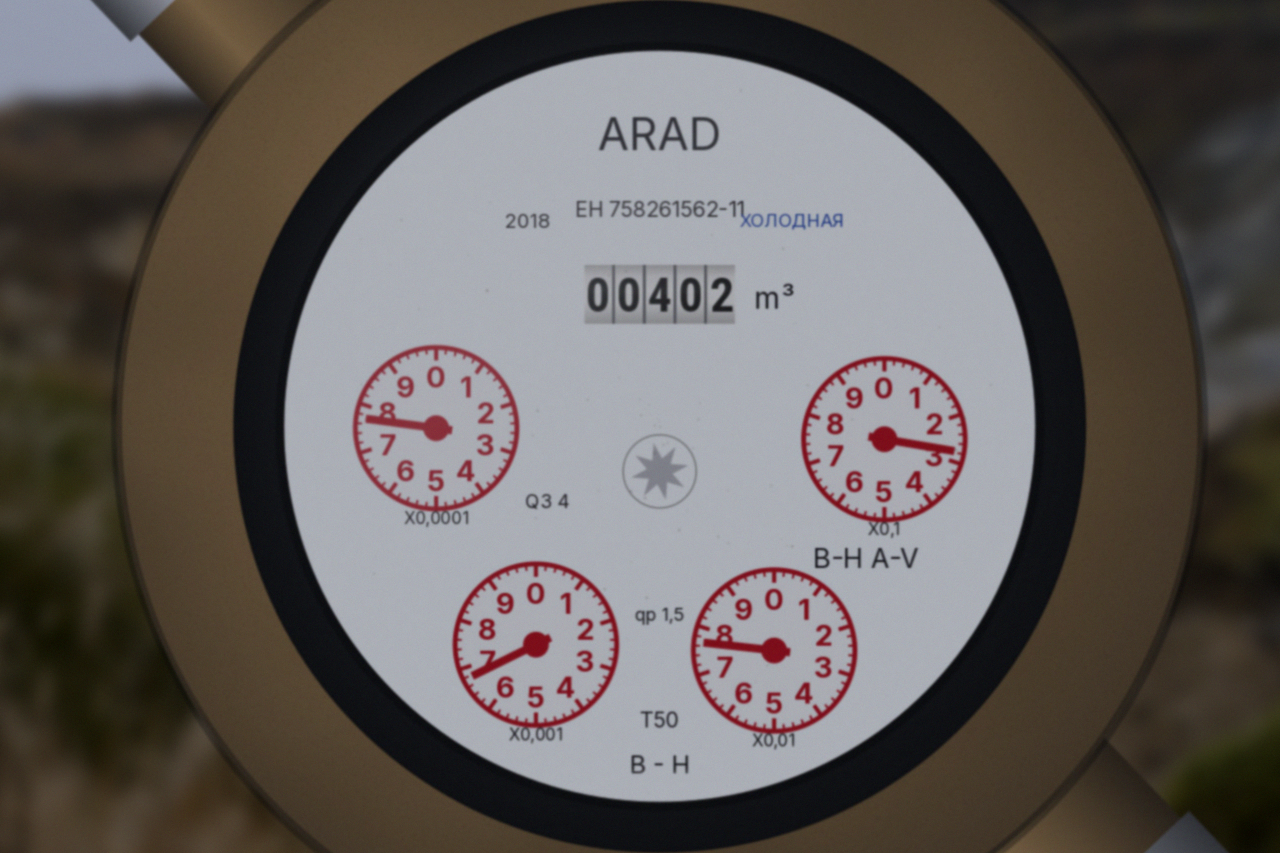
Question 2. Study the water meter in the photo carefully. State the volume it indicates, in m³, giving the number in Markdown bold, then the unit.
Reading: **402.2767** m³
